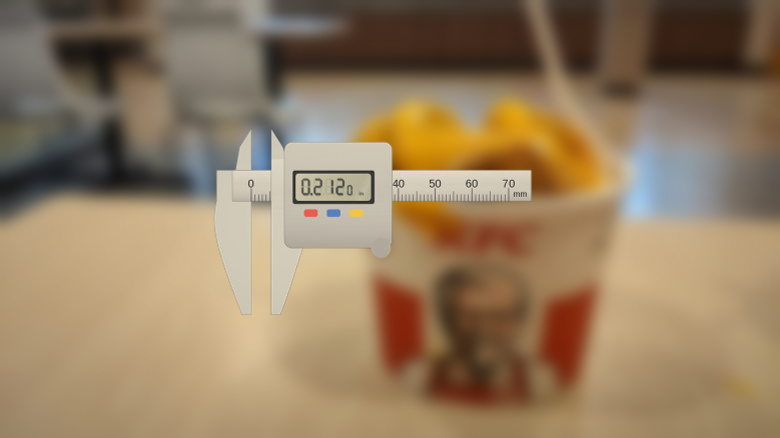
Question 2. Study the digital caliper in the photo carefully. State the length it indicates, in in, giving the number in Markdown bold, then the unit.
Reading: **0.2120** in
